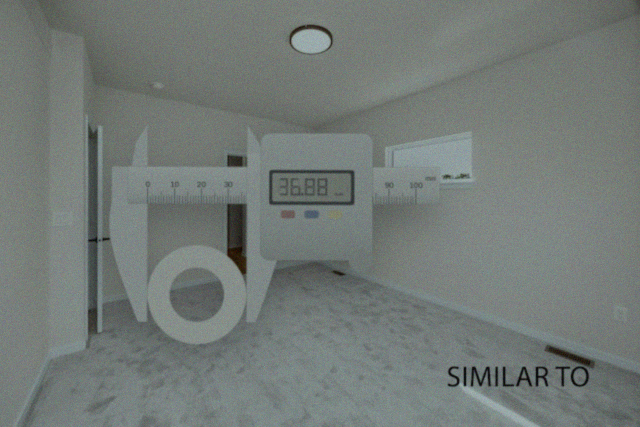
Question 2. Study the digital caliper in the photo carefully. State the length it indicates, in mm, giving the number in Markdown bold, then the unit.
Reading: **36.88** mm
